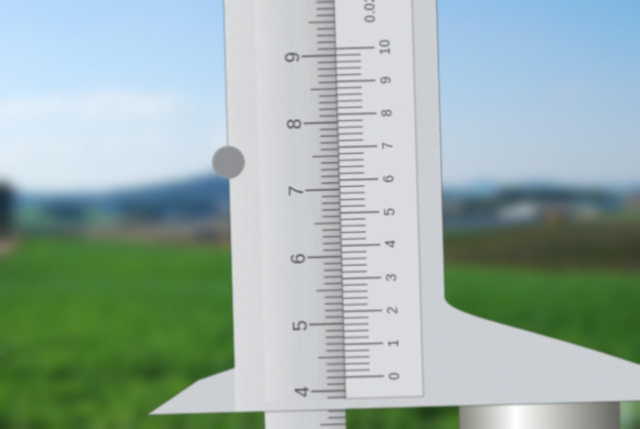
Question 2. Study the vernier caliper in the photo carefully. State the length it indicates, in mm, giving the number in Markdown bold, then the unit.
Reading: **42.0** mm
